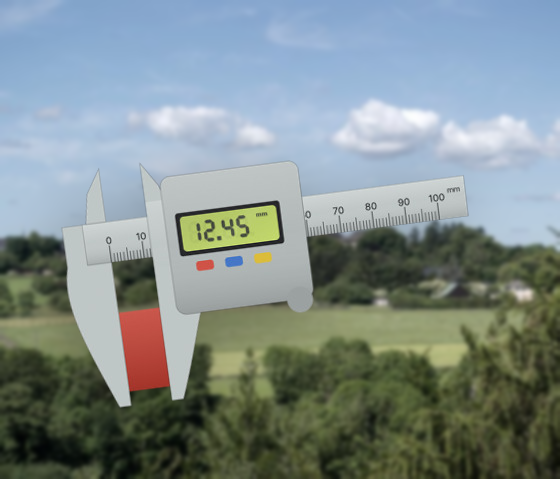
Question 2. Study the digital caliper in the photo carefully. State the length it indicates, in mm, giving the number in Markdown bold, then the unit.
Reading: **12.45** mm
